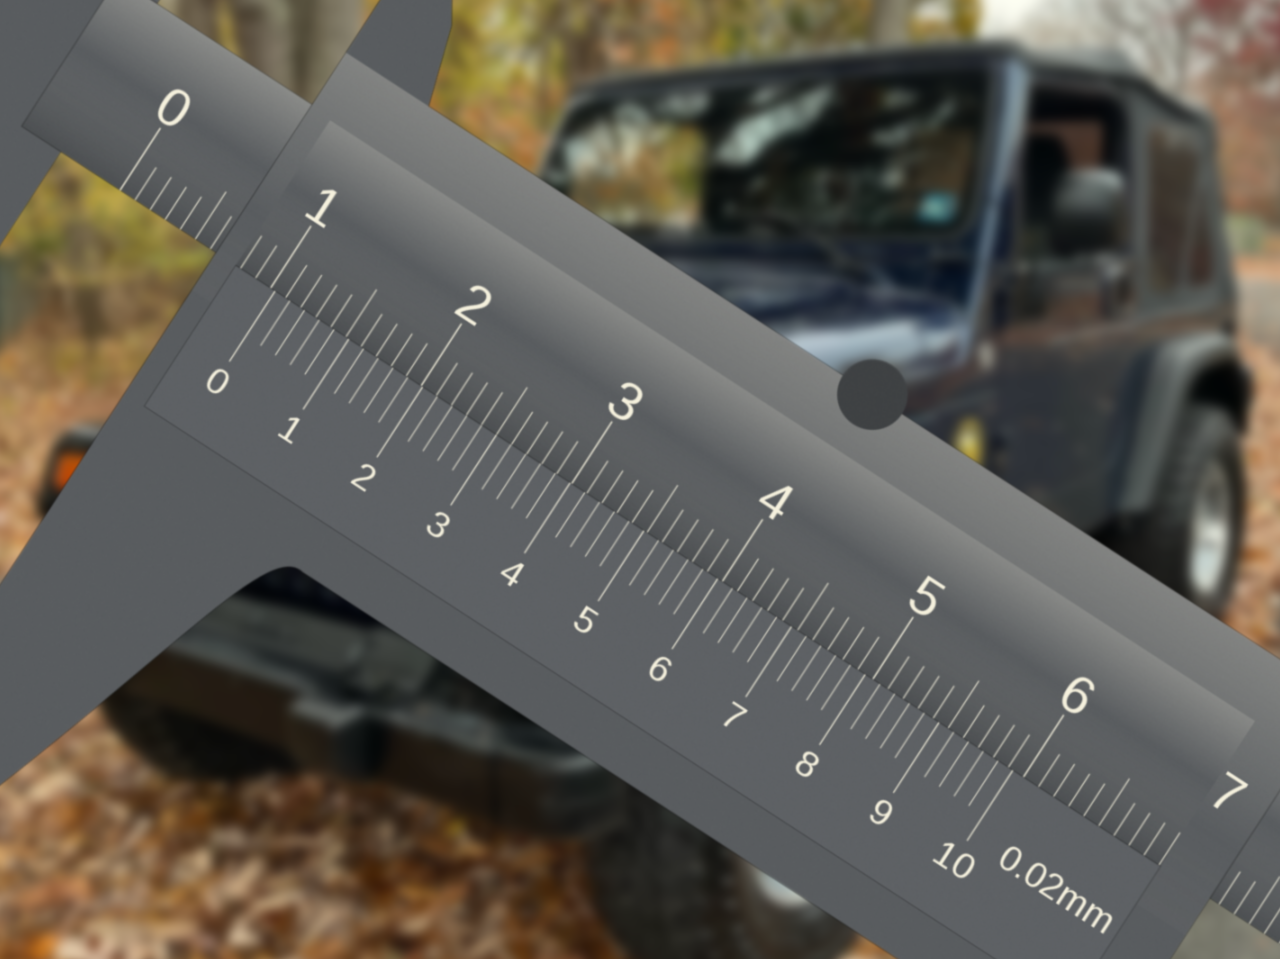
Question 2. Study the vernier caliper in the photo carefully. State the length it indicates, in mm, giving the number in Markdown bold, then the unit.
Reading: **10.3** mm
